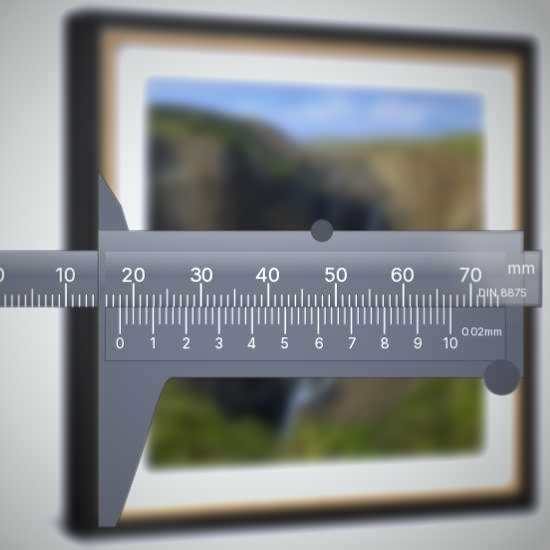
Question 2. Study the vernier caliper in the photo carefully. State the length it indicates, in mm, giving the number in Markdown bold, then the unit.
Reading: **18.0** mm
